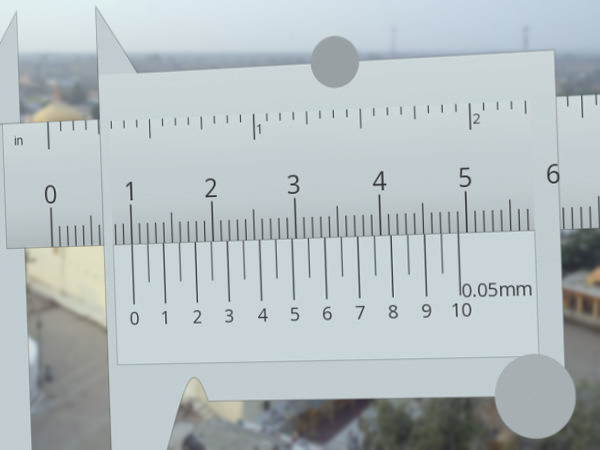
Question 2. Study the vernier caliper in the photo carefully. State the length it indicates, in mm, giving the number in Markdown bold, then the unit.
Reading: **10.0** mm
